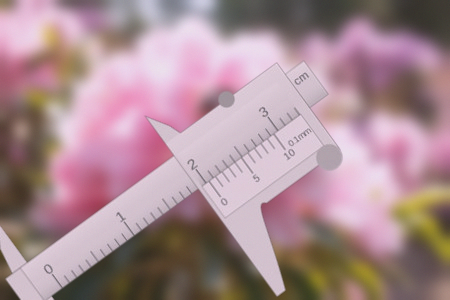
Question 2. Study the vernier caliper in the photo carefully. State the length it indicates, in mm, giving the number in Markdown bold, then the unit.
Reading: **20.4** mm
